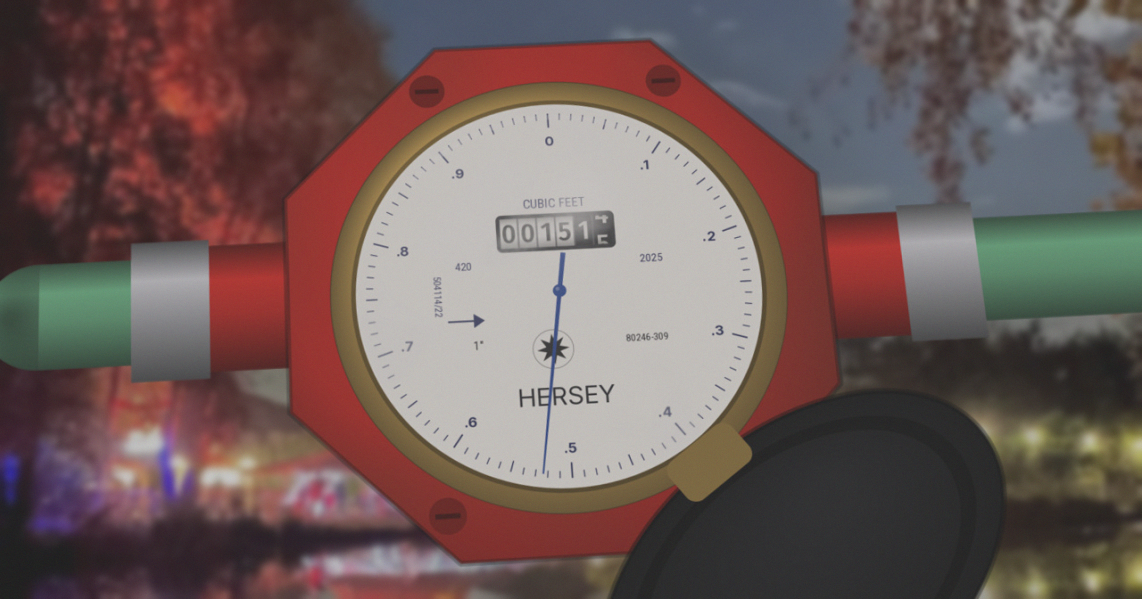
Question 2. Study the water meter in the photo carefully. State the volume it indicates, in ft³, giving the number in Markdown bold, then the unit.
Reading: **1514.52** ft³
